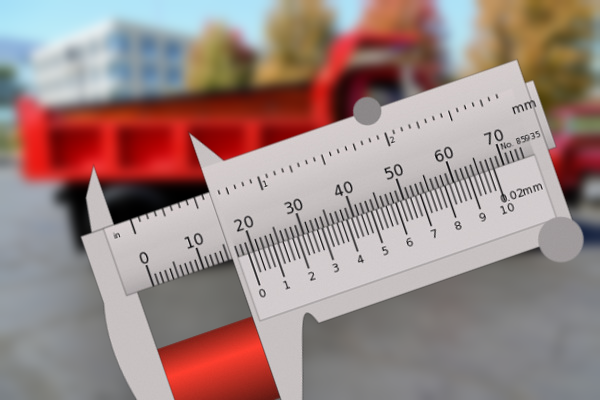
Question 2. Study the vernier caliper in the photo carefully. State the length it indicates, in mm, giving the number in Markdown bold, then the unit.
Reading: **19.0** mm
